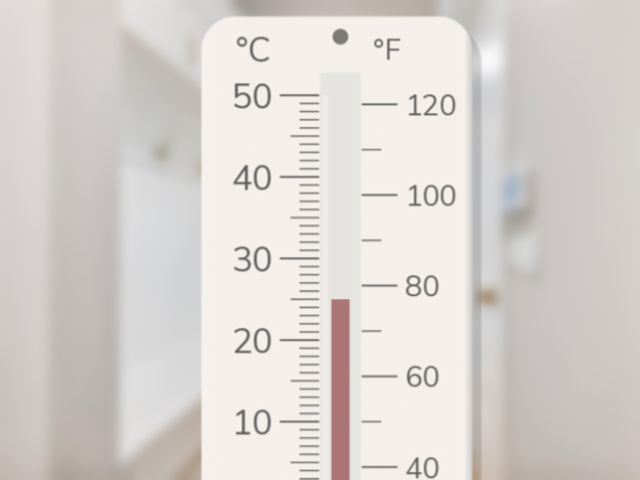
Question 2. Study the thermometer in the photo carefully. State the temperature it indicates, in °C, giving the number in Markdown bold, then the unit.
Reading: **25** °C
